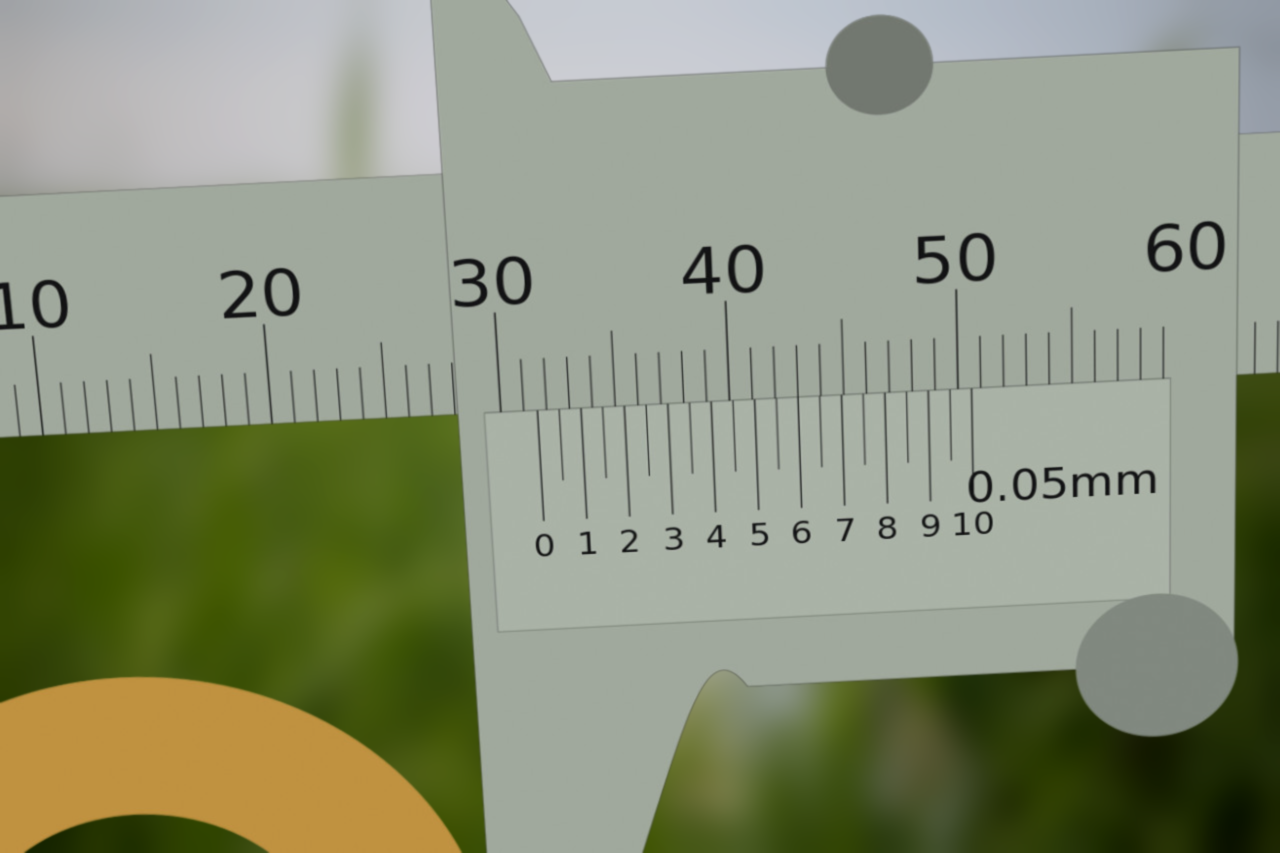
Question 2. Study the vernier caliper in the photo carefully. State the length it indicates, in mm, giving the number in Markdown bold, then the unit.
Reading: **31.6** mm
